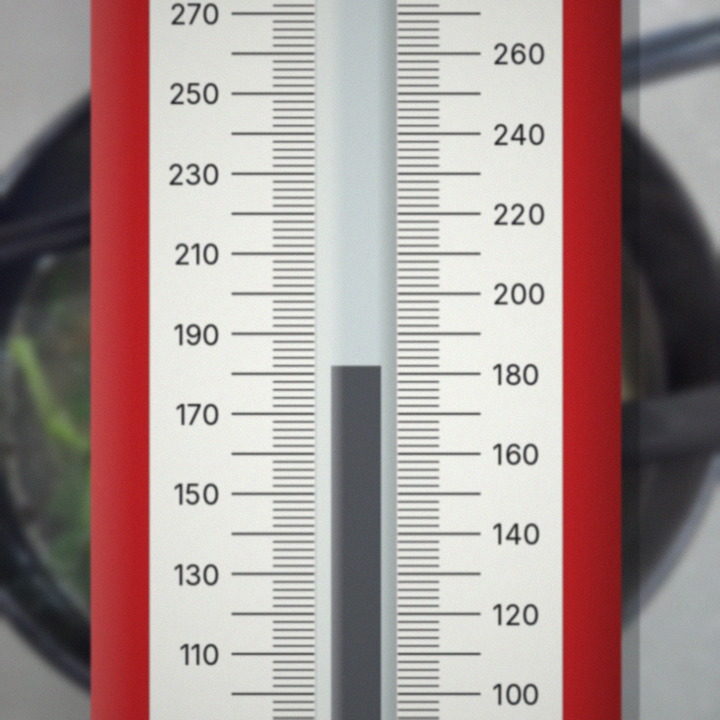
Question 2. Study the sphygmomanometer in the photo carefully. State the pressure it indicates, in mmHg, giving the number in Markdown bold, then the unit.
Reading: **182** mmHg
